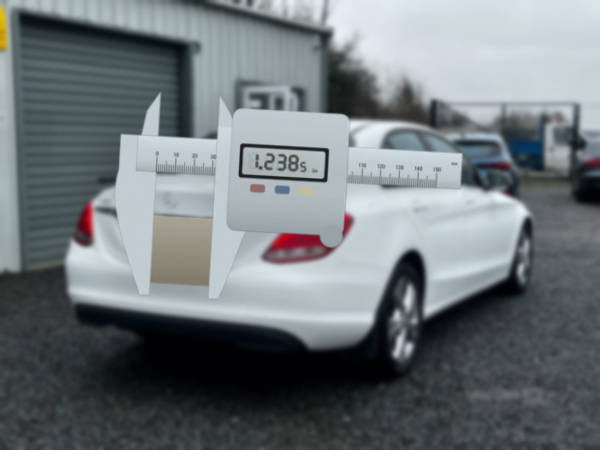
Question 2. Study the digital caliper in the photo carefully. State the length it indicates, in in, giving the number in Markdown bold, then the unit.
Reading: **1.2385** in
